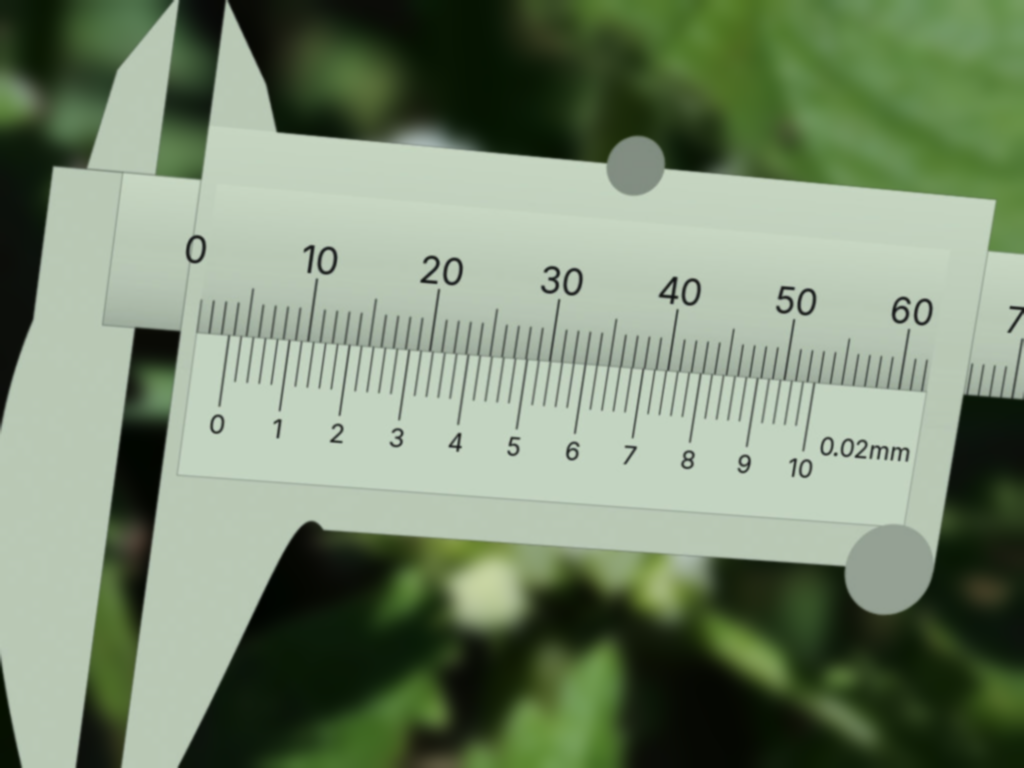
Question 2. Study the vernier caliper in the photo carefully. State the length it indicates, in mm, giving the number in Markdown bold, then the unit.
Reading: **3.6** mm
